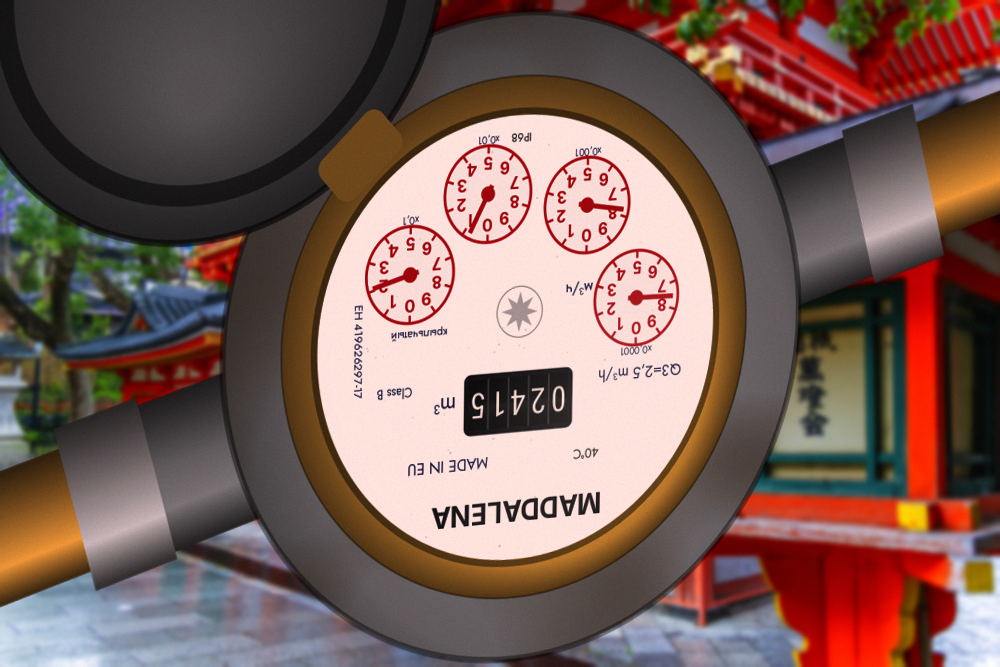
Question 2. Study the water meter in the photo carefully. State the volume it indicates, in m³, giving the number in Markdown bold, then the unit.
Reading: **2415.2077** m³
